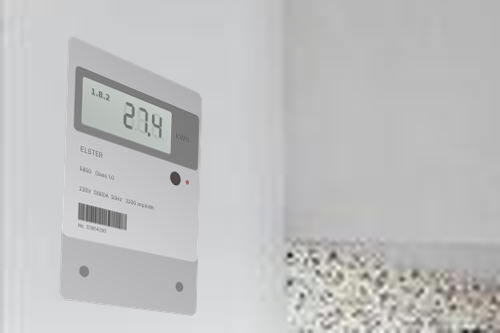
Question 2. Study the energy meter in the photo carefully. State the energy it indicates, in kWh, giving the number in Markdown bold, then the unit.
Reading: **27.4** kWh
